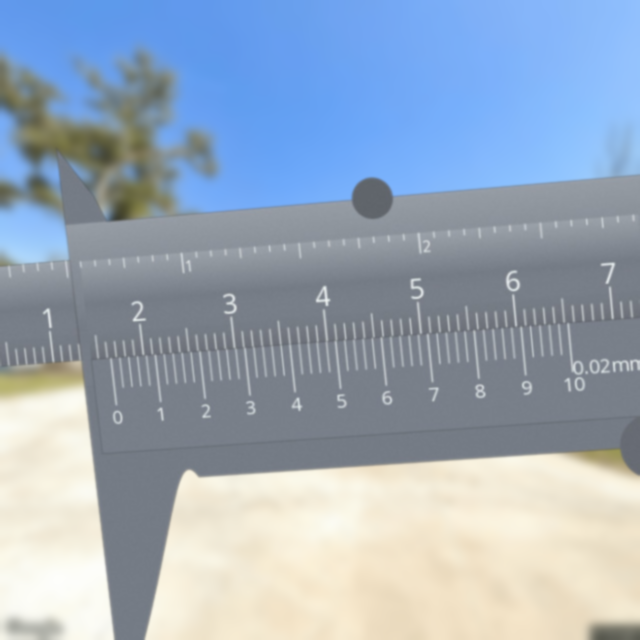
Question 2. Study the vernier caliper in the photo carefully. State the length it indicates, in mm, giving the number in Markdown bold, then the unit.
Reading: **16.4** mm
